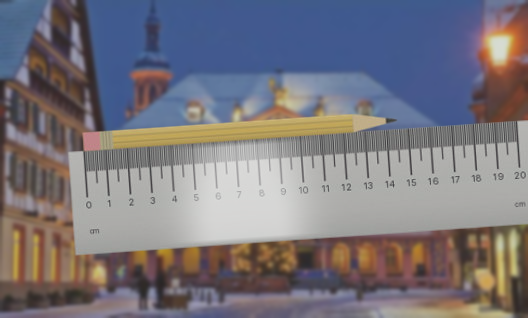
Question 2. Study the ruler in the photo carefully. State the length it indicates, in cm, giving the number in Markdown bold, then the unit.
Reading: **14.5** cm
